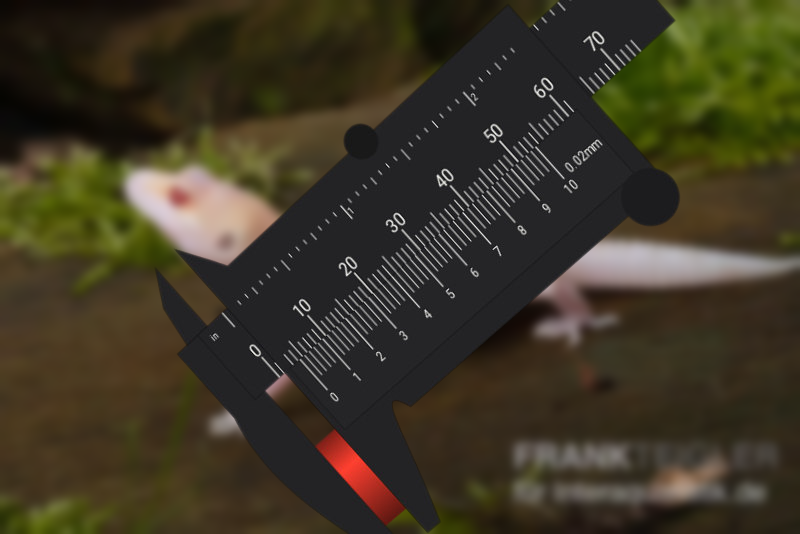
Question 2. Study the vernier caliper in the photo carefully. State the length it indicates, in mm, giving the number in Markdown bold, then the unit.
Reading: **4.4** mm
